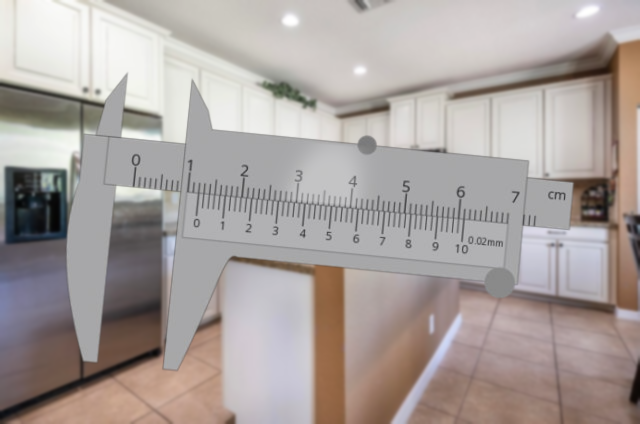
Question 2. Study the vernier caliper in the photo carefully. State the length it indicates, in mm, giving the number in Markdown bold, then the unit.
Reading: **12.0** mm
